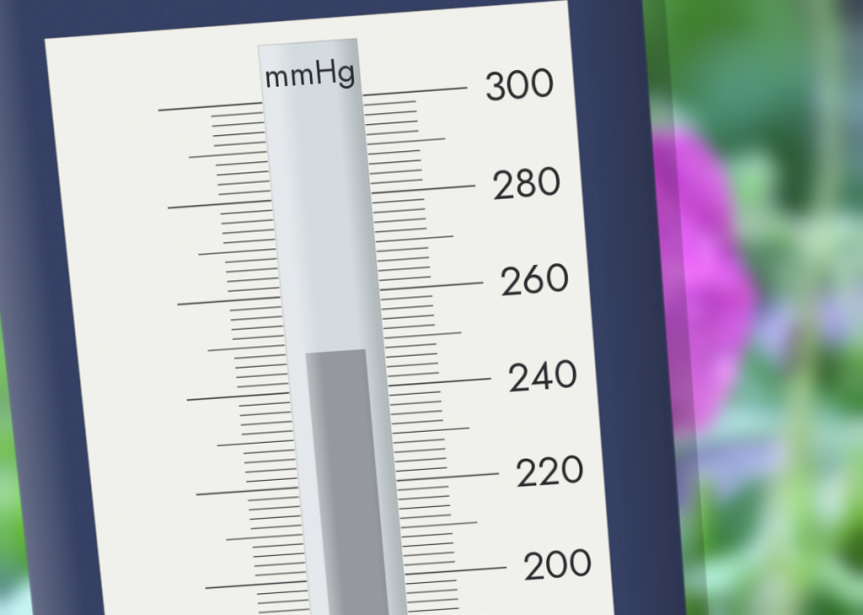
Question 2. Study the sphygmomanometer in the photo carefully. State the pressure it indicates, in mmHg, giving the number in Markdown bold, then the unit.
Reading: **248** mmHg
